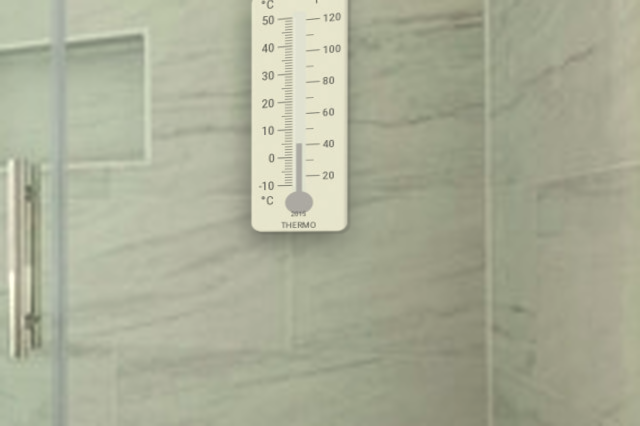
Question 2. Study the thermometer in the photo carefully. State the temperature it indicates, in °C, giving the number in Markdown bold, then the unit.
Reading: **5** °C
